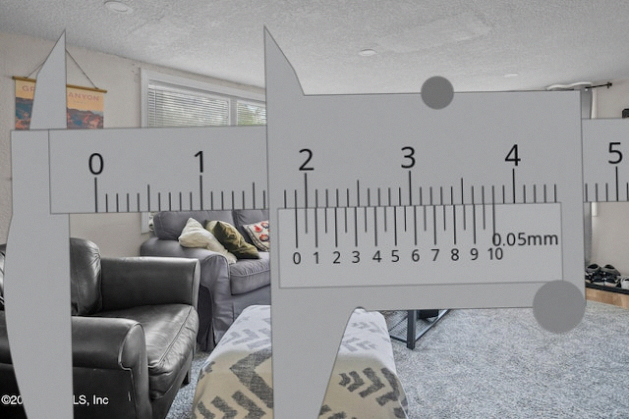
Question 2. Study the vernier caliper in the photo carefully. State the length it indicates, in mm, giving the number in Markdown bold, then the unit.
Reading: **19.0** mm
